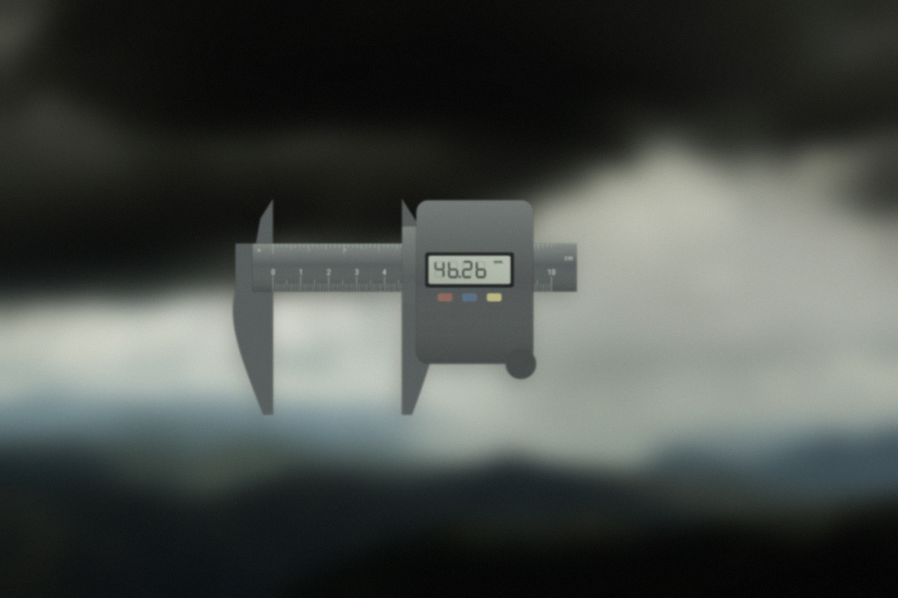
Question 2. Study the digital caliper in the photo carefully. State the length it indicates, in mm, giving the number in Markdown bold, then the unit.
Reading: **46.26** mm
